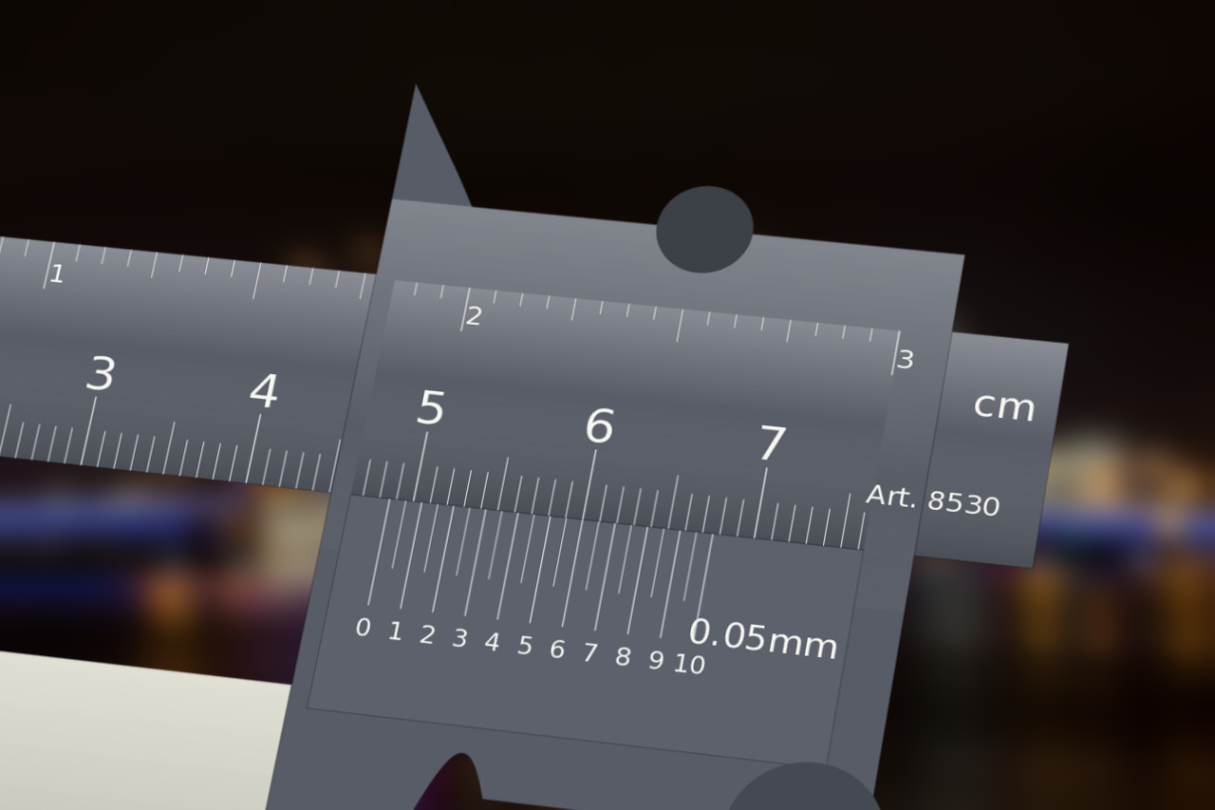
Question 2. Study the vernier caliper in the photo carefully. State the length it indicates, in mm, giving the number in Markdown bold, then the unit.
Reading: **48.6** mm
